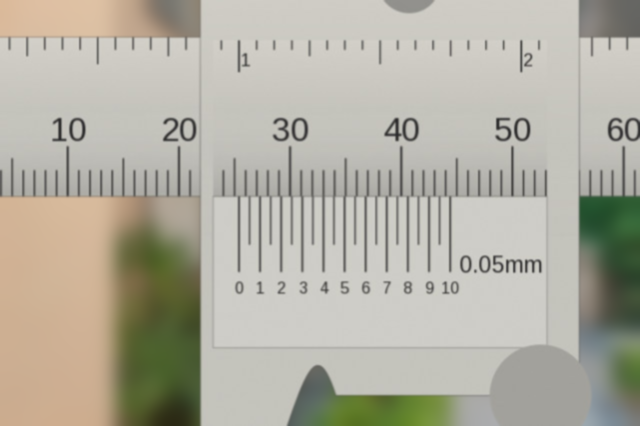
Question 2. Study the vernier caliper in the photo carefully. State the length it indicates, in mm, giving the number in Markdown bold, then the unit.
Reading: **25.4** mm
